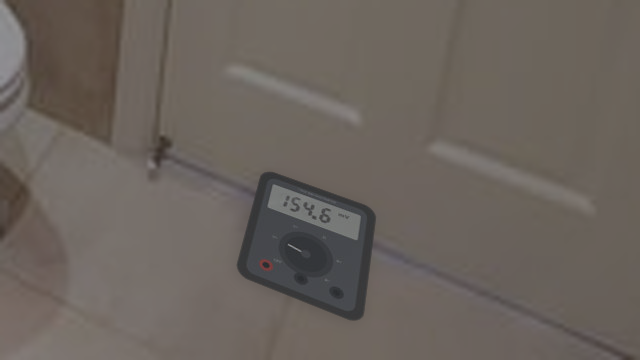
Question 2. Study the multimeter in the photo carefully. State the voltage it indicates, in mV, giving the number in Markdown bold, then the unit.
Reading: **154.6** mV
